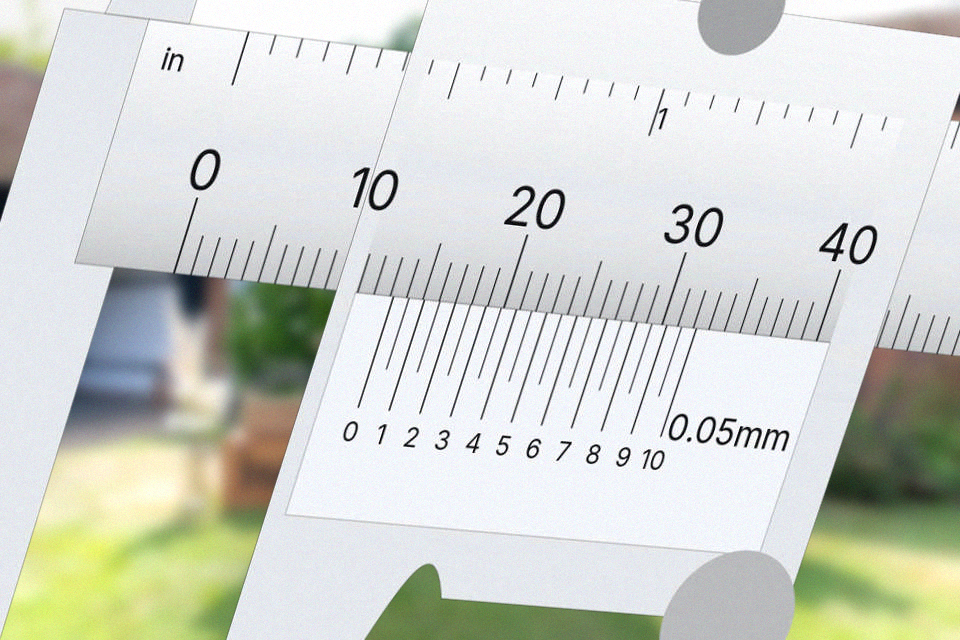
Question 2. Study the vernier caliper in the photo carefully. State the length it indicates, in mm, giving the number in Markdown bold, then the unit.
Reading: **13.2** mm
